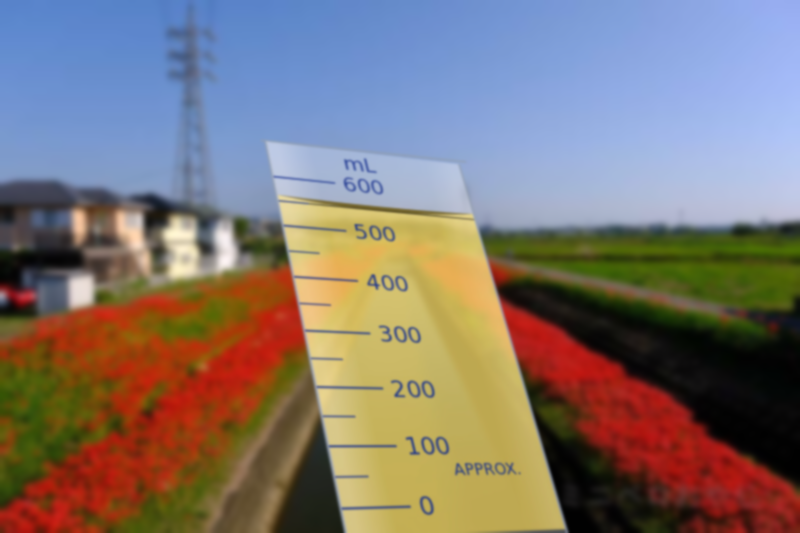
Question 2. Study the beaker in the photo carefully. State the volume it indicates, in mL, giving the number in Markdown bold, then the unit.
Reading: **550** mL
